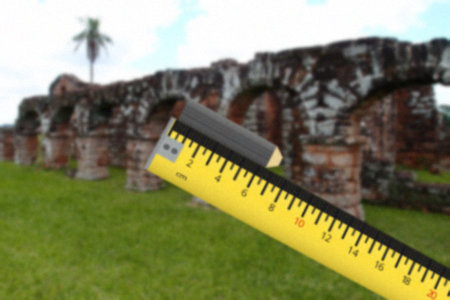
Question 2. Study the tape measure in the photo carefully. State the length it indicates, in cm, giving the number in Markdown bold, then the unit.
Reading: **7.5** cm
